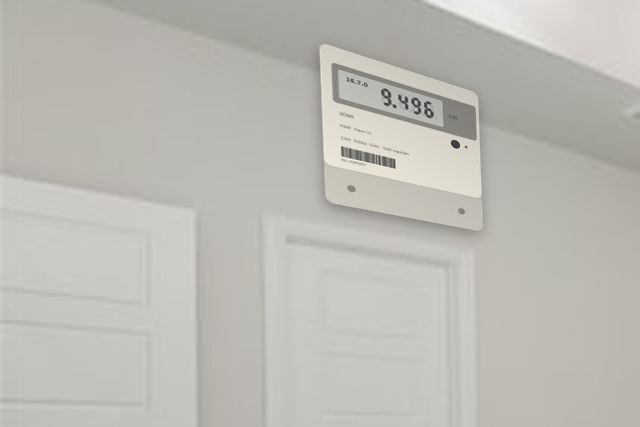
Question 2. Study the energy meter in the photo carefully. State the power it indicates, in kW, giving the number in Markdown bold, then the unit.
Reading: **9.496** kW
